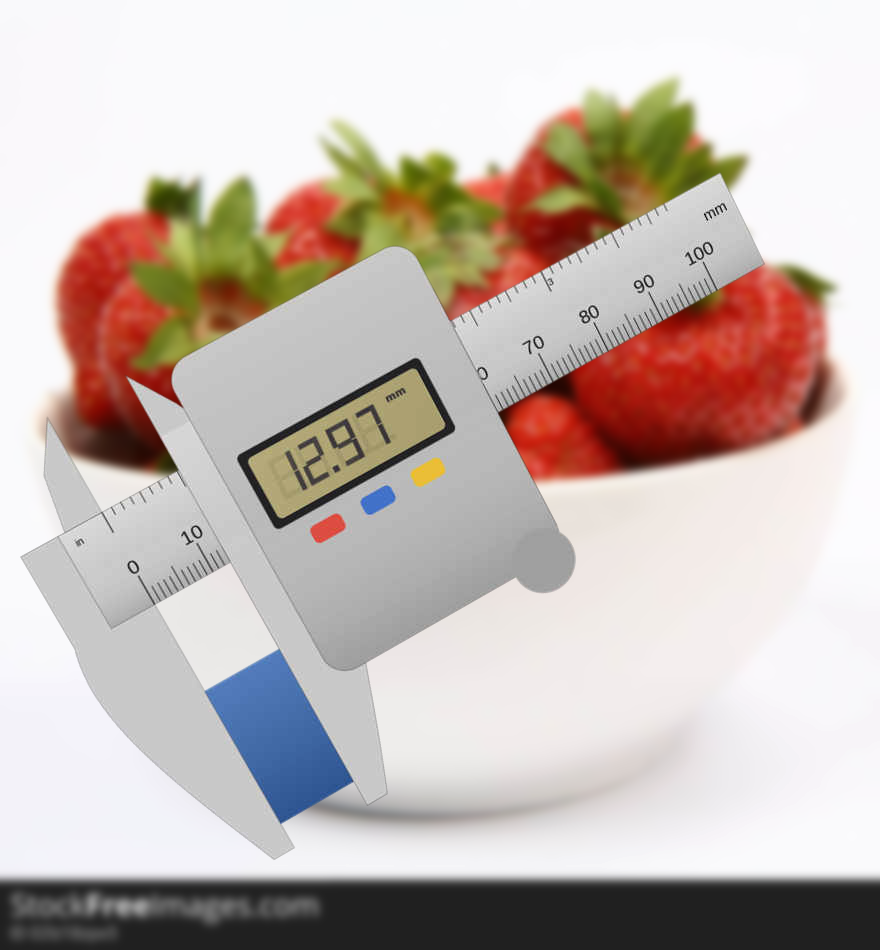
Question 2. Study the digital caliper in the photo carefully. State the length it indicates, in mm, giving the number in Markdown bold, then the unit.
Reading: **12.97** mm
